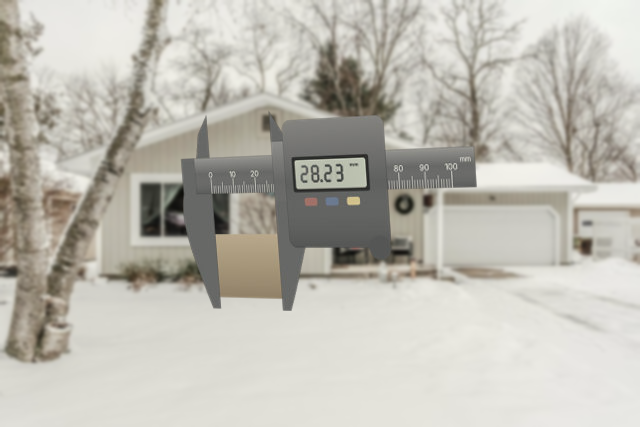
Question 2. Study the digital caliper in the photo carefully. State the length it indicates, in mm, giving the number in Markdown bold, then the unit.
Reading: **28.23** mm
